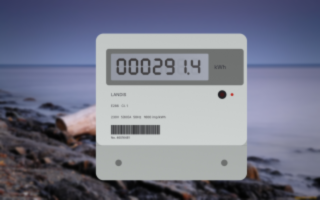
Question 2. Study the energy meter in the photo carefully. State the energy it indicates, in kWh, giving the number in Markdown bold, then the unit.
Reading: **291.4** kWh
